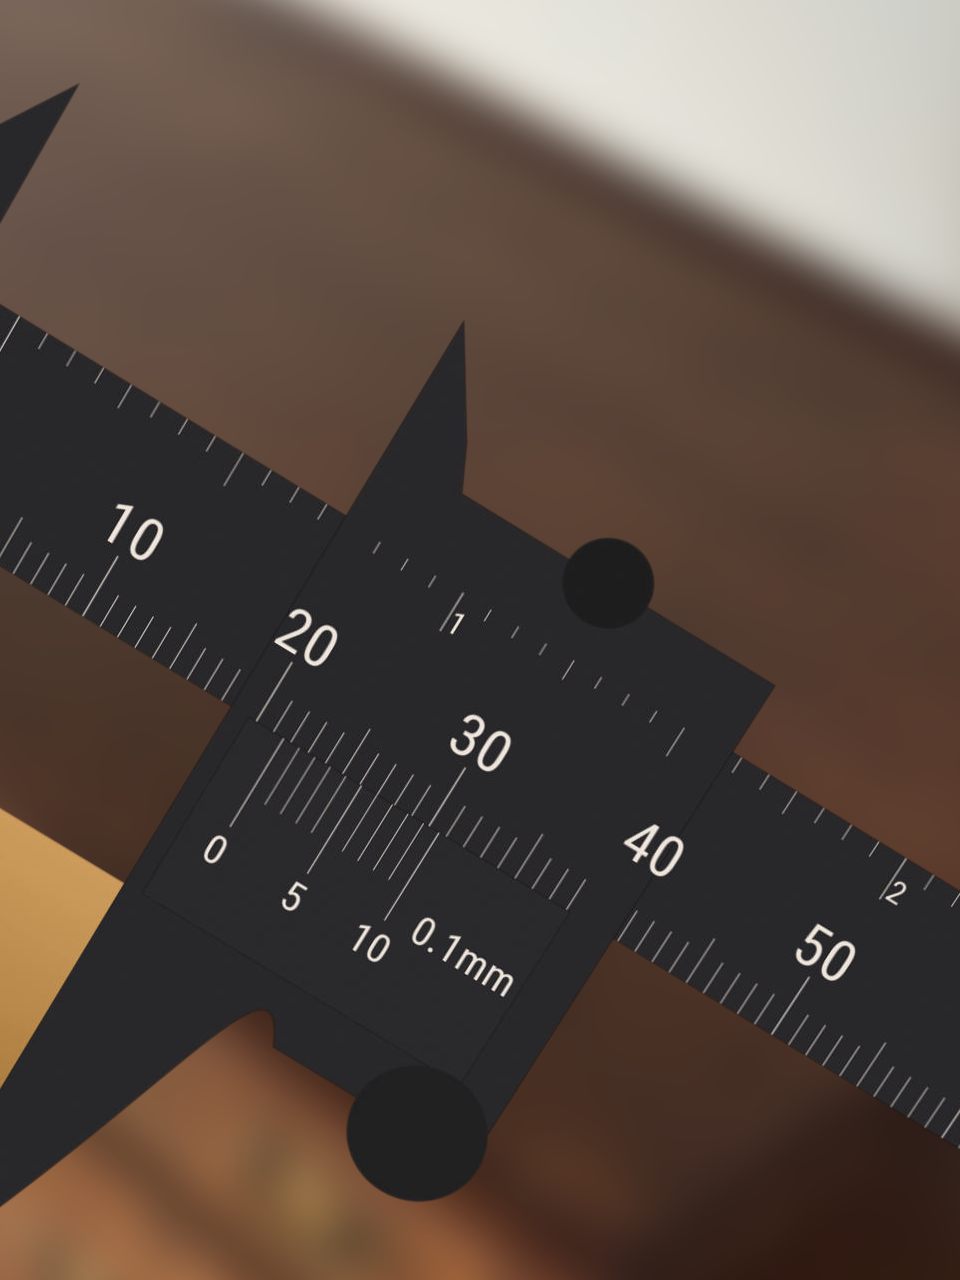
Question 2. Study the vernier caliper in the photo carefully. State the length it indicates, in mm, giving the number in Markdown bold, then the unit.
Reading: **21.6** mm
